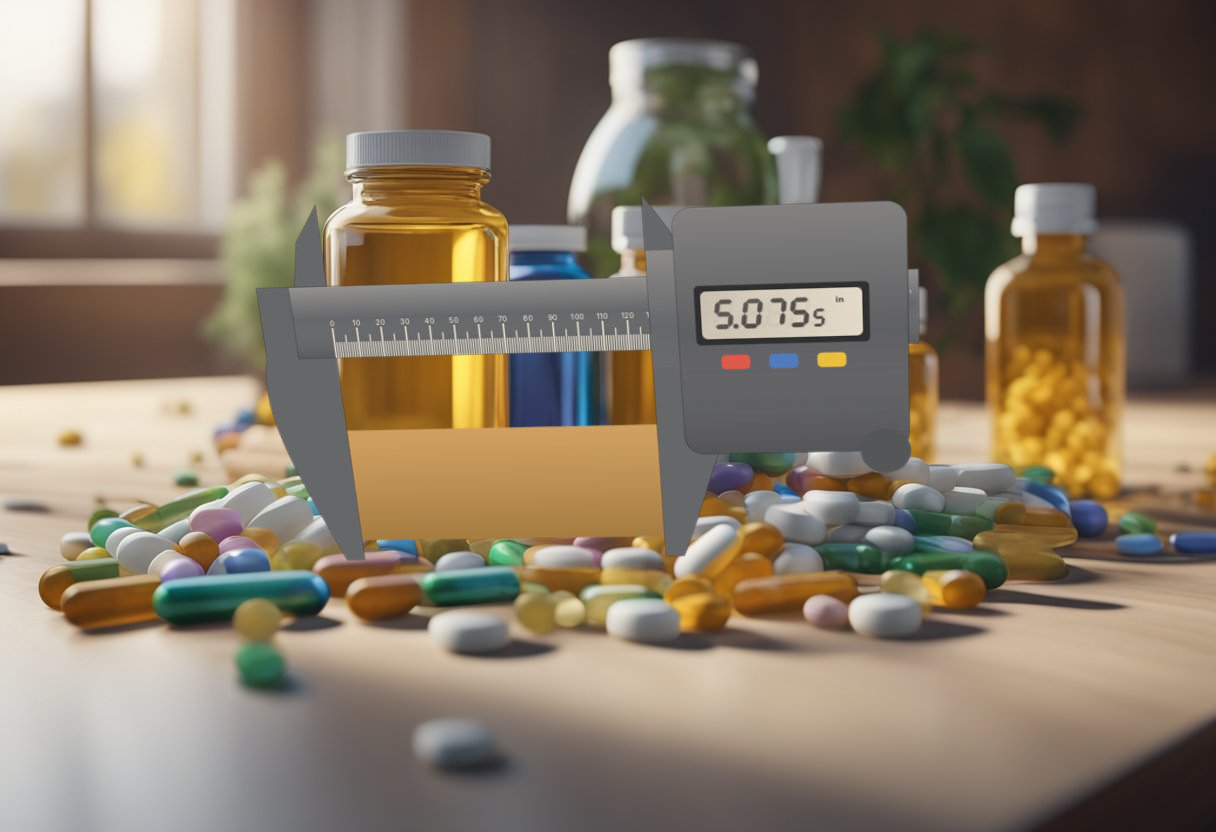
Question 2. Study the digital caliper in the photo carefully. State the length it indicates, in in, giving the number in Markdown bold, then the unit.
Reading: **5.0755** in
